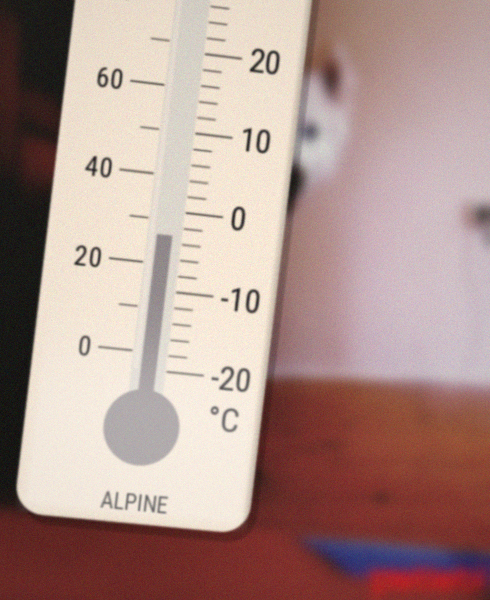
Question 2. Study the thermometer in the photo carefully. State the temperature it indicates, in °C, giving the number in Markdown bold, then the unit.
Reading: **-3** °C
